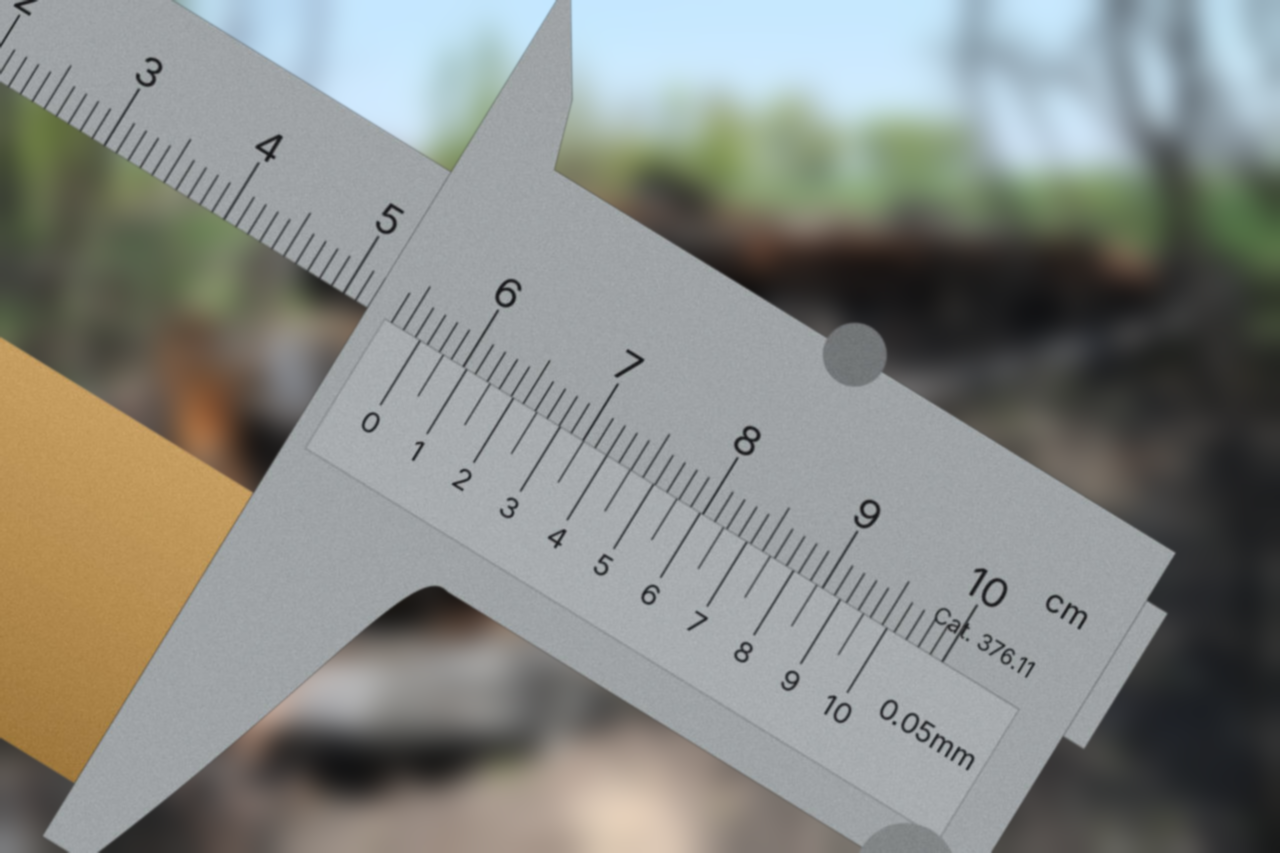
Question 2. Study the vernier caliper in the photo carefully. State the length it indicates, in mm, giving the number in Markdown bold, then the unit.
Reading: **56.4** mm
